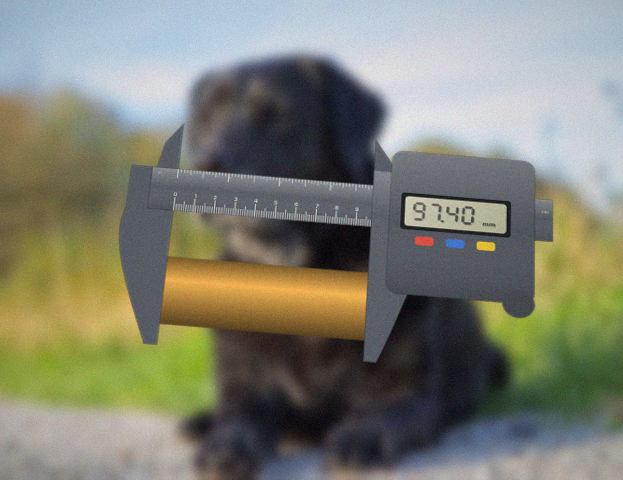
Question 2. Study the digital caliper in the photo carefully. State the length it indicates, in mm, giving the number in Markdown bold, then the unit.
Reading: **97.40** mm
